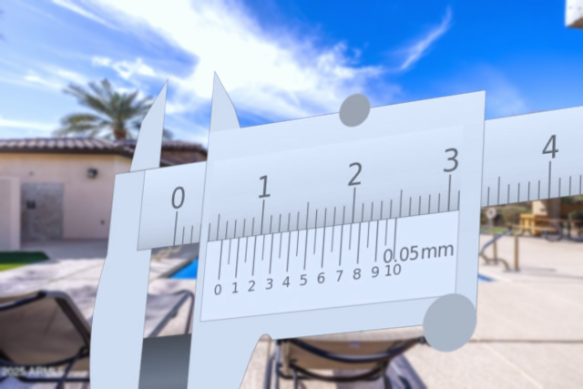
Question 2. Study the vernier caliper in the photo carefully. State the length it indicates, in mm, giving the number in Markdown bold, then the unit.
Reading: **5.6** mm
